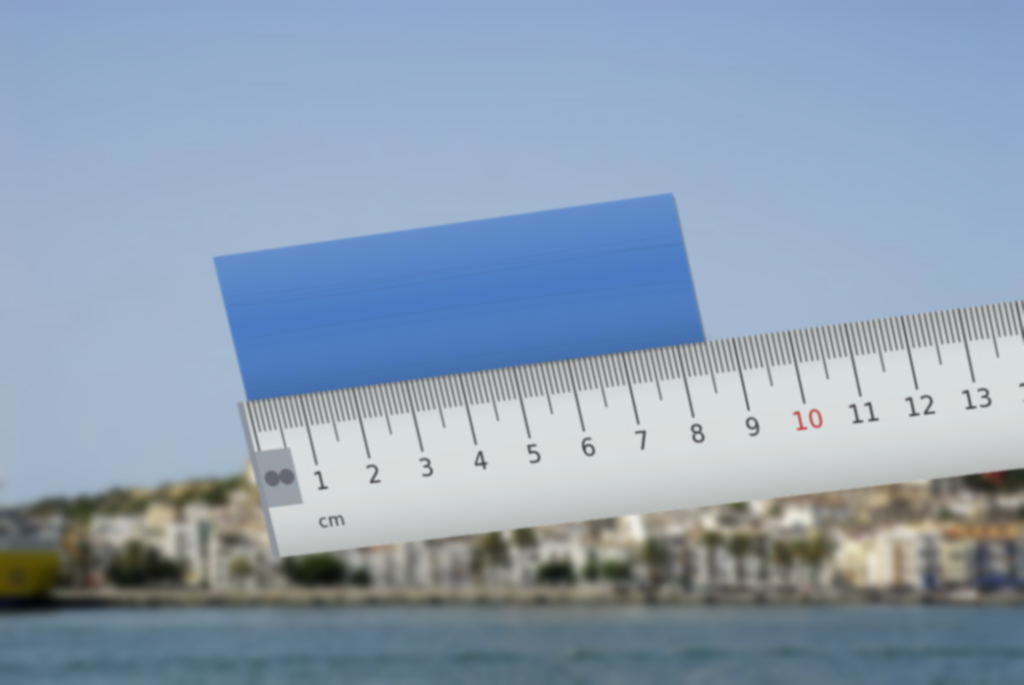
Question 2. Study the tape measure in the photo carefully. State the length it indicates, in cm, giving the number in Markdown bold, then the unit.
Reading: **8.5** cm
